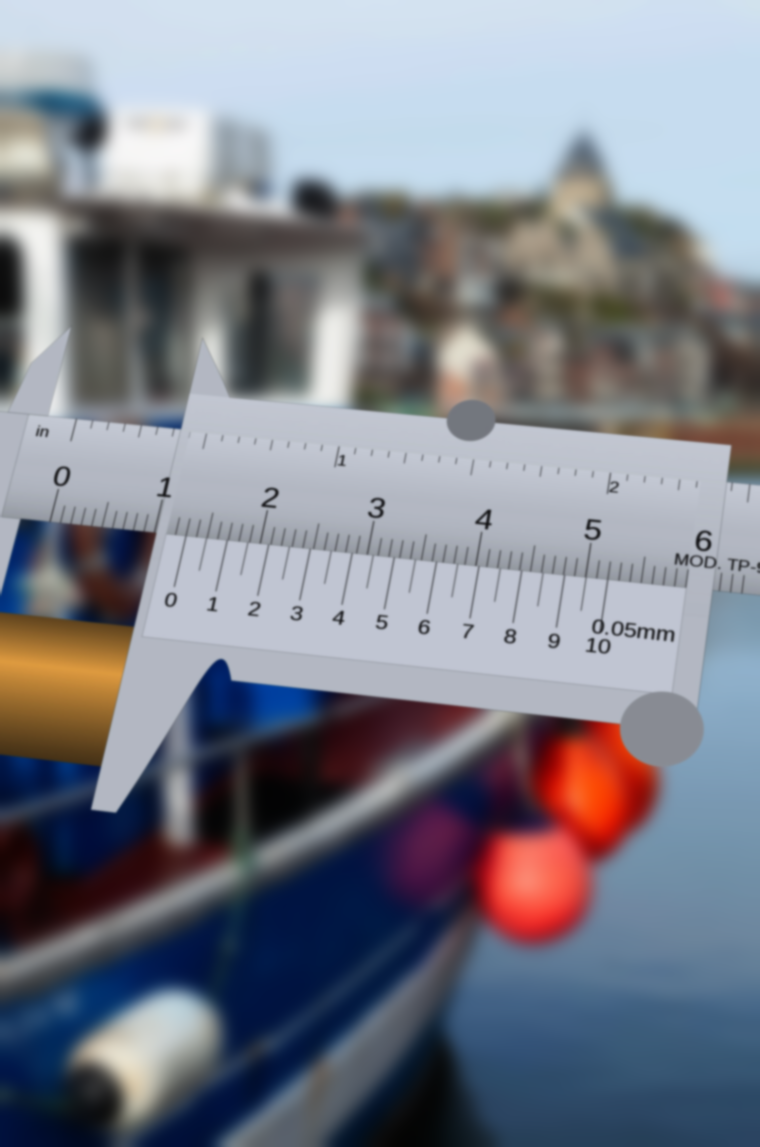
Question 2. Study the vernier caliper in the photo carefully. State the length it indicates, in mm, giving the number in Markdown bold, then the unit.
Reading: **13.0** mm
